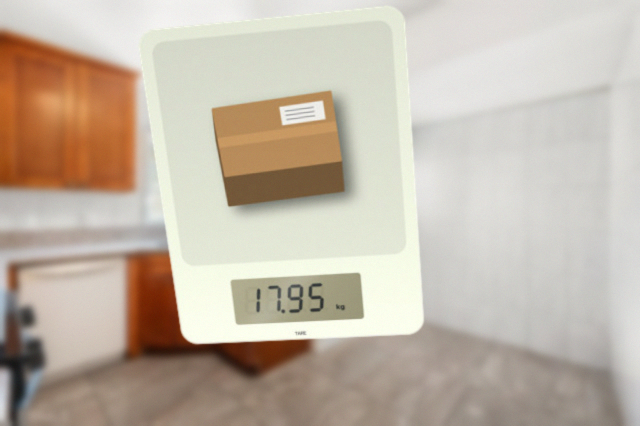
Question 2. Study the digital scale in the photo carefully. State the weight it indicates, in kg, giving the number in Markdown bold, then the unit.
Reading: **17.95** kg
